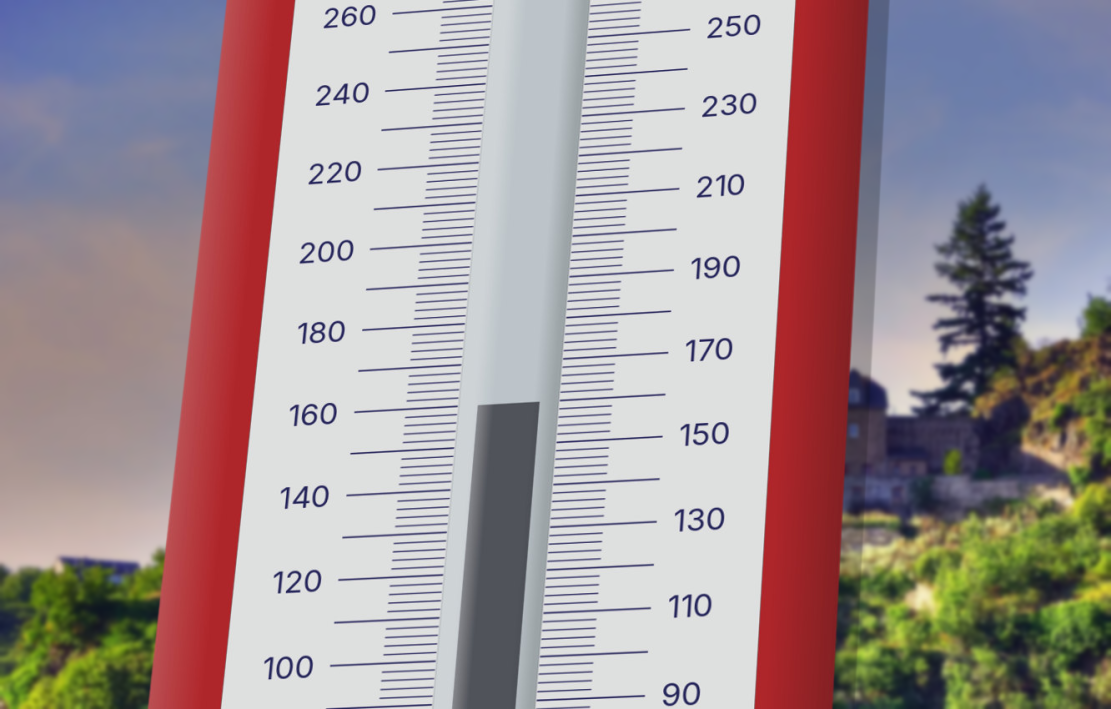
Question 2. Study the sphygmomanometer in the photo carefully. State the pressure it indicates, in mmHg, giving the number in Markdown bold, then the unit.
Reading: **160** mmHg
